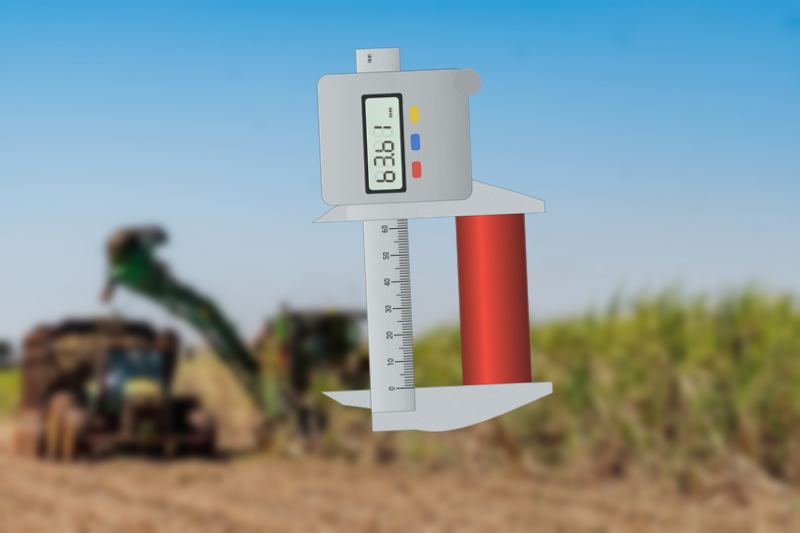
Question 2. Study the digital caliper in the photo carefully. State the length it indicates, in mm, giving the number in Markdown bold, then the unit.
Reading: **63.61** mm
